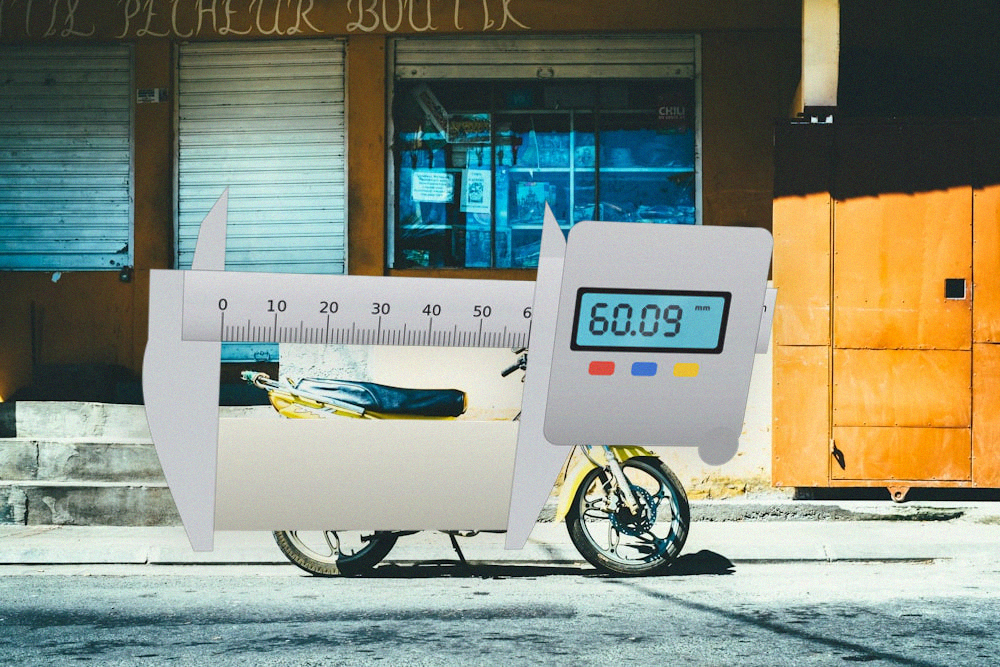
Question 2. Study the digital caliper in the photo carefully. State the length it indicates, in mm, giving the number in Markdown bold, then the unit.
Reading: **60.09** mm
